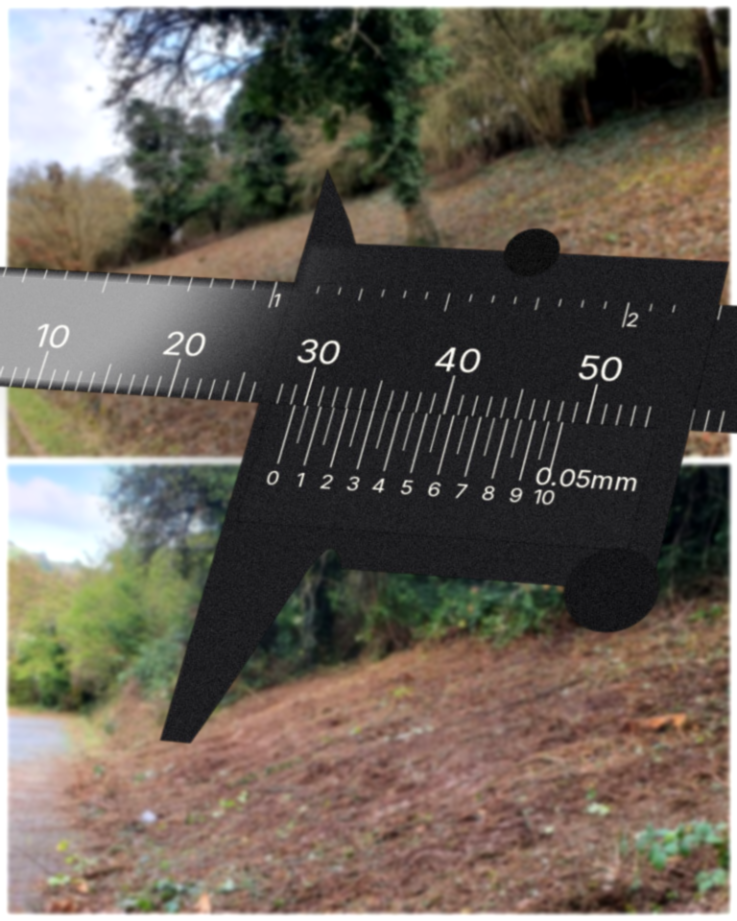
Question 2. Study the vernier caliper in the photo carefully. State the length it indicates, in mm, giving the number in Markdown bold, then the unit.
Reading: **29.3** mm
